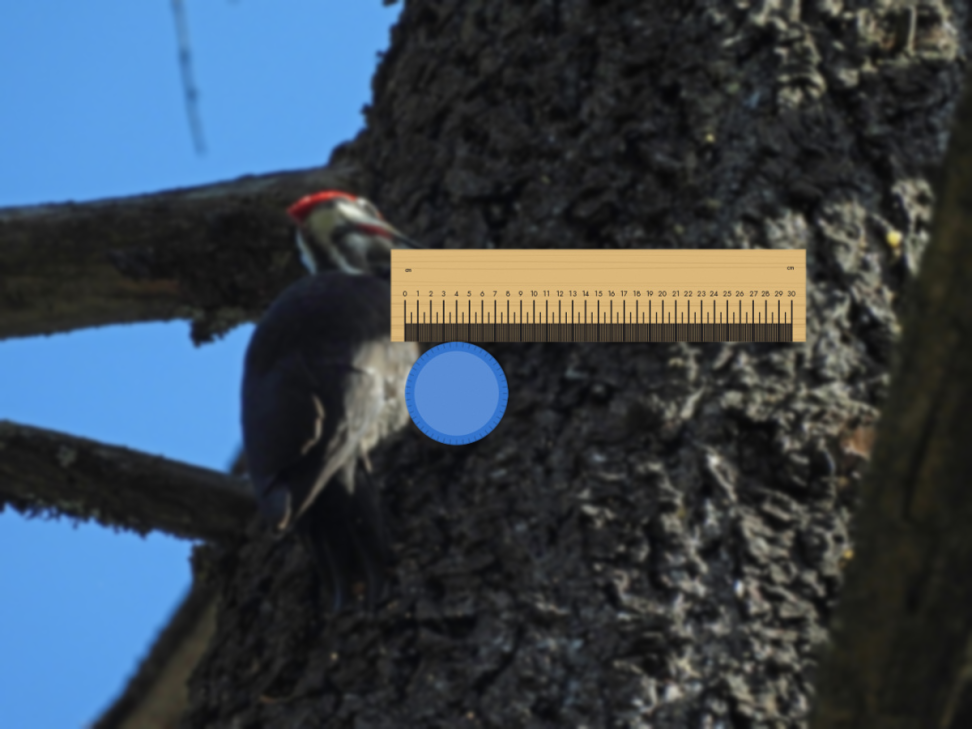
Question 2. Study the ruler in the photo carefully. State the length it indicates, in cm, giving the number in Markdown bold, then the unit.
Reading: **8** cm
